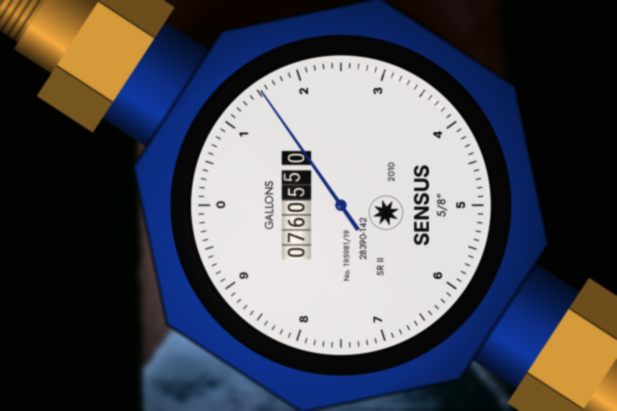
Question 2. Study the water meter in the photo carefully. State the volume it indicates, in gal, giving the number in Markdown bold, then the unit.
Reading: **760551.5** gal
